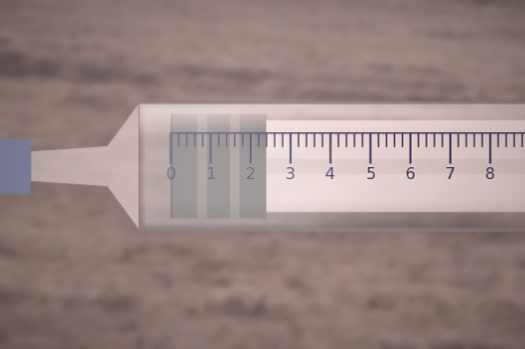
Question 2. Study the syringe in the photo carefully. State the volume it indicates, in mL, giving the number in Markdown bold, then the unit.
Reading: **0** mL
